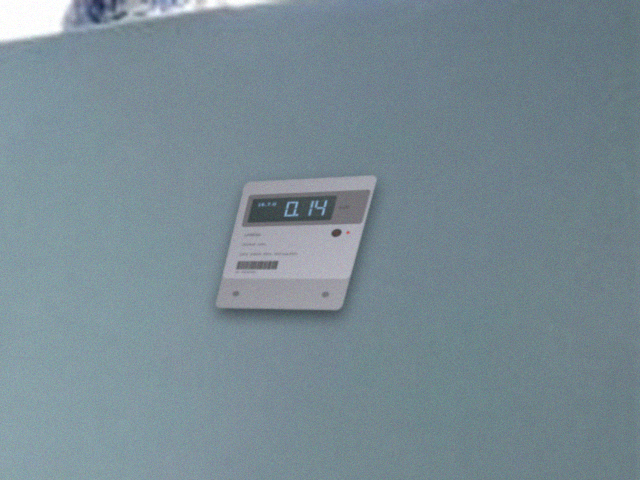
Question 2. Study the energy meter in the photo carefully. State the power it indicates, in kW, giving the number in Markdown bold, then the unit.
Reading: **0.14** kW
